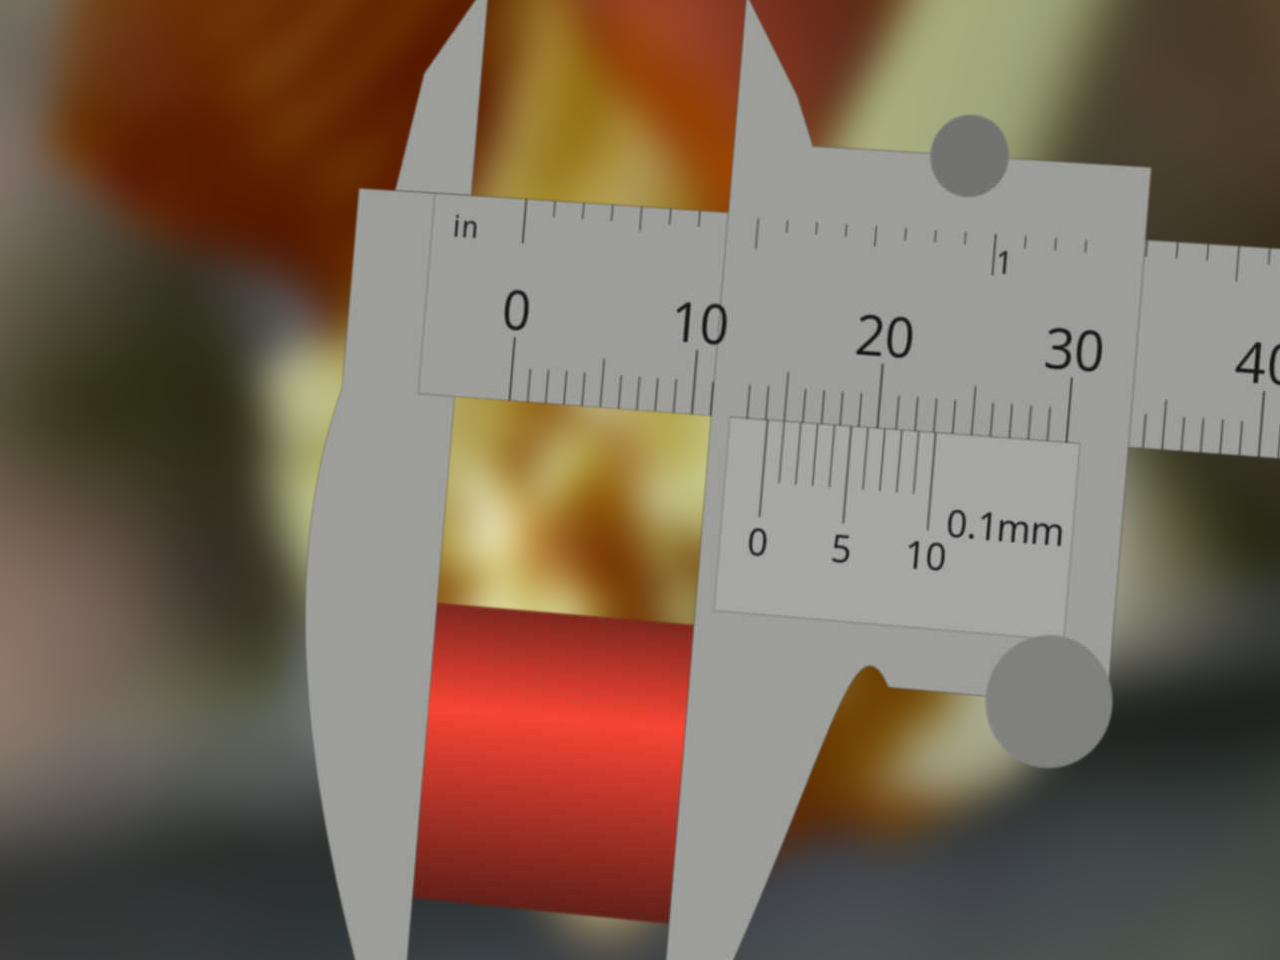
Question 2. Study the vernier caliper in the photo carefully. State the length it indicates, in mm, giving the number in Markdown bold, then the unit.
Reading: **14.1** mm
